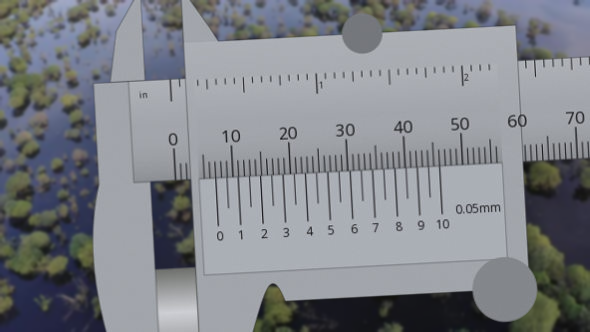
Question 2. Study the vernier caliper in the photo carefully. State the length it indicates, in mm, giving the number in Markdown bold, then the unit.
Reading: **7.0** mm
